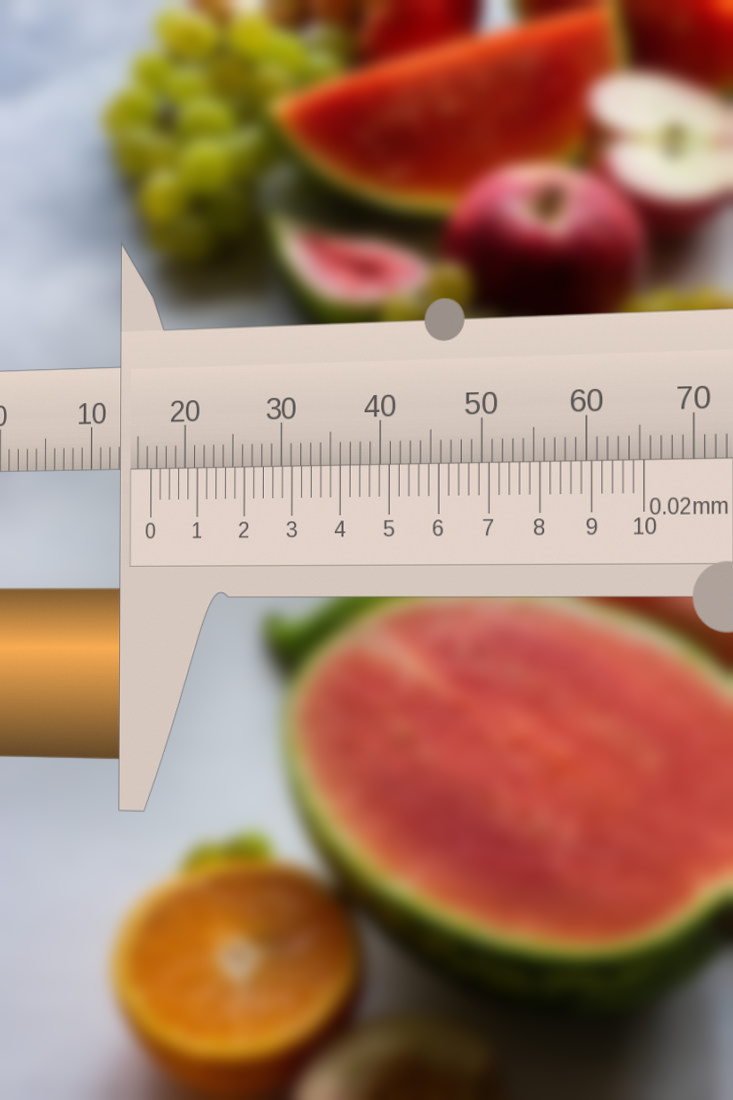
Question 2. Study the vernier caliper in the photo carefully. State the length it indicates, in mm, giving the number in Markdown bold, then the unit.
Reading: **16.4** mm
